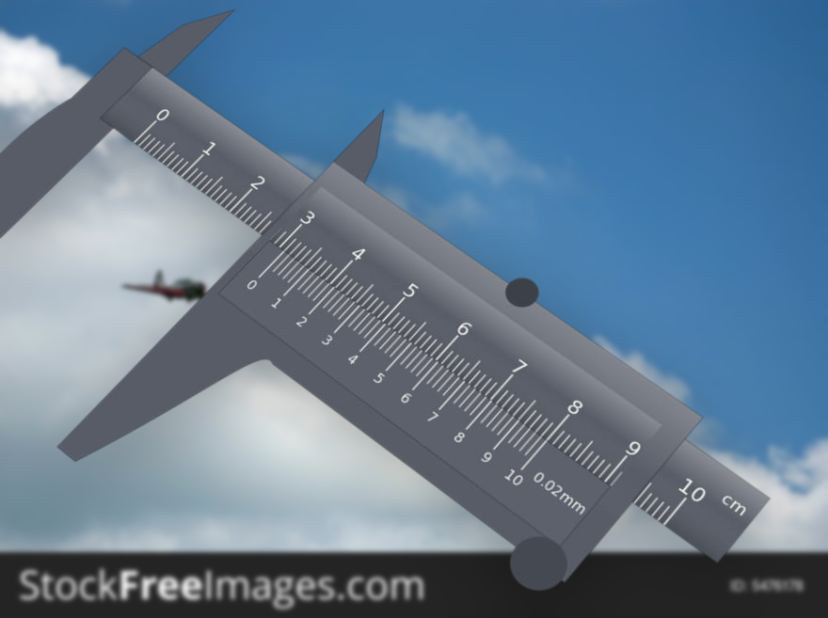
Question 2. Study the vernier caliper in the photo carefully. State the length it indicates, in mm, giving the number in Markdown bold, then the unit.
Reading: **31.0** mm
